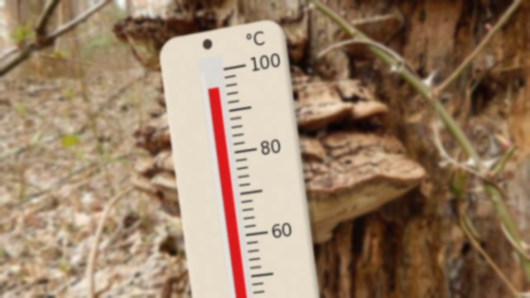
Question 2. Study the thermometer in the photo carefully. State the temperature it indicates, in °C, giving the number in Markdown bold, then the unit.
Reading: **96** °C
